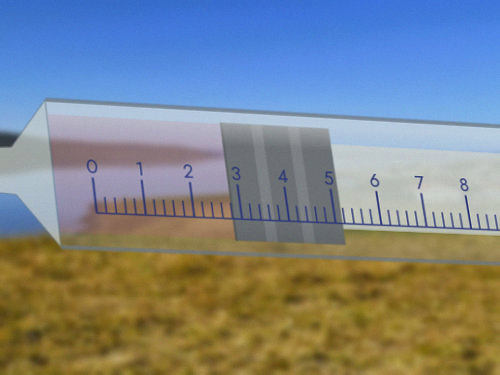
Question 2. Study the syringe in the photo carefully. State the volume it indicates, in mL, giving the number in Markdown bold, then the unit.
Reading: **2.8** mL
